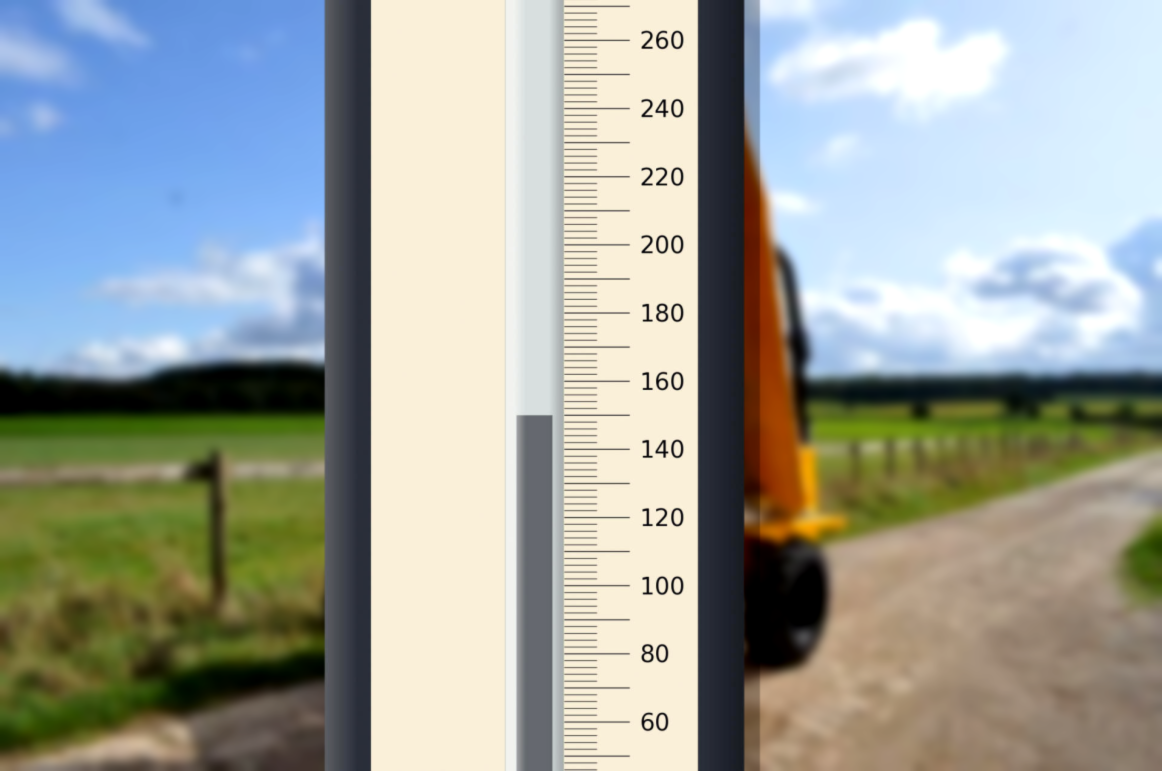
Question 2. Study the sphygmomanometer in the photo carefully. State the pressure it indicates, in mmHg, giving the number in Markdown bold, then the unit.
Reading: **150** mmHg
